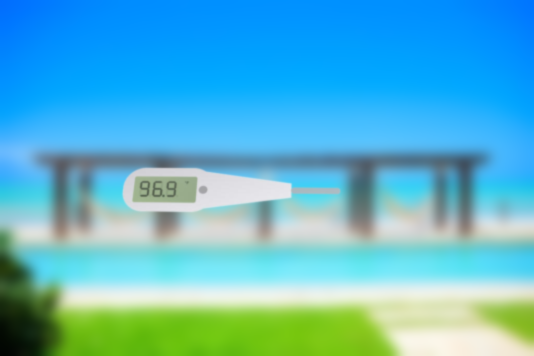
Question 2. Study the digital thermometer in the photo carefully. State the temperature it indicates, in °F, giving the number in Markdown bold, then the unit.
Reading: **96.9** °F
